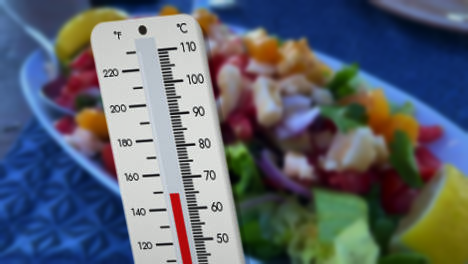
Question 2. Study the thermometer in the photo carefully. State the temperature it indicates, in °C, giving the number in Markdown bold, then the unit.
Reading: **65** °C
